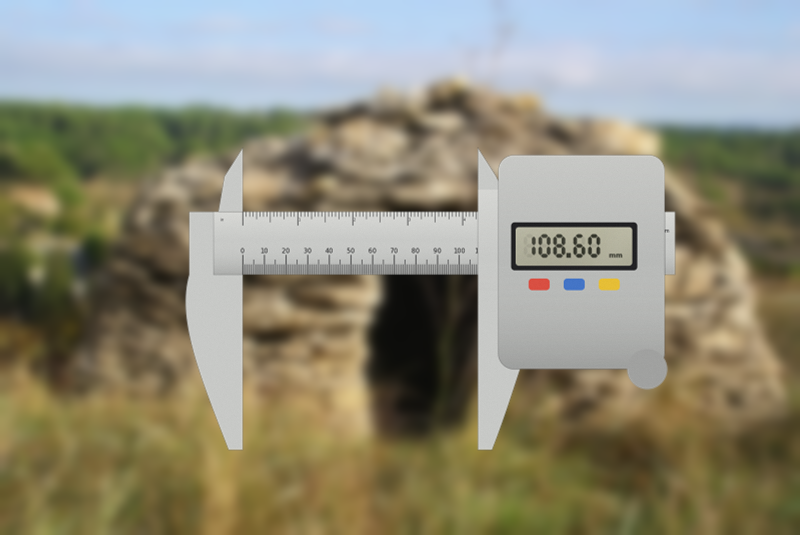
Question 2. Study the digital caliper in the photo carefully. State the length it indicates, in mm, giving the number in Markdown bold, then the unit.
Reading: **108.60** mm
